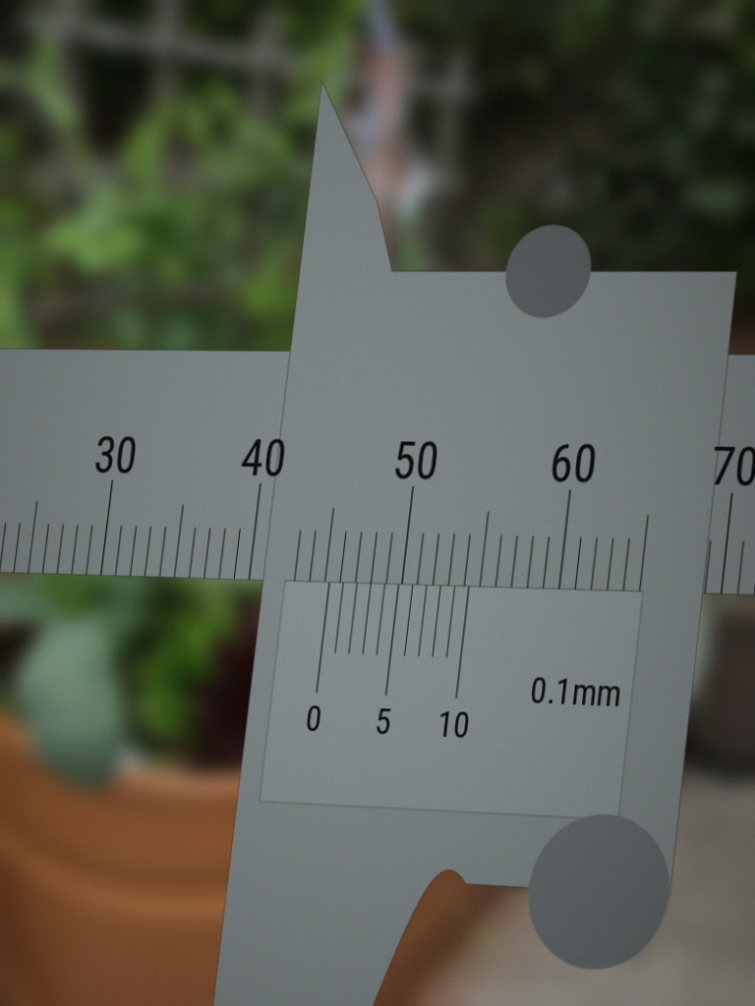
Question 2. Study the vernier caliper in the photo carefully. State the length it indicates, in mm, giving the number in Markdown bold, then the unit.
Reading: **45.3** mm
